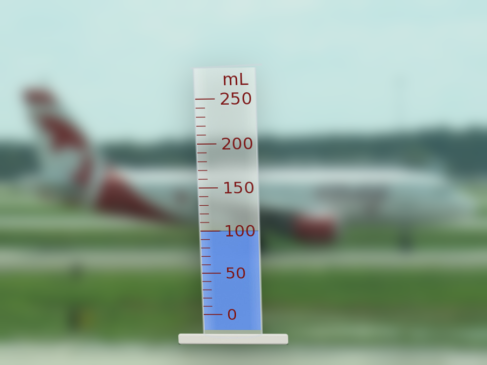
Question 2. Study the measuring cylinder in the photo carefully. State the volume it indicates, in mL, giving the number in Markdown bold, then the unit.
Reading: **100** mL
